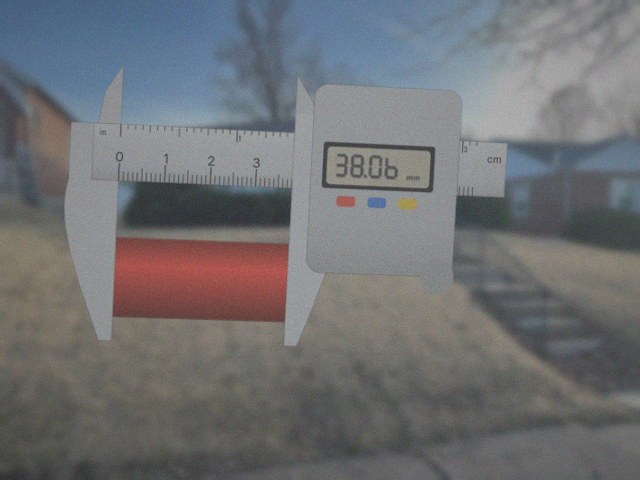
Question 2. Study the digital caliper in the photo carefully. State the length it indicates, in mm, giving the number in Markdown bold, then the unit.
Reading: **38.06** mm
